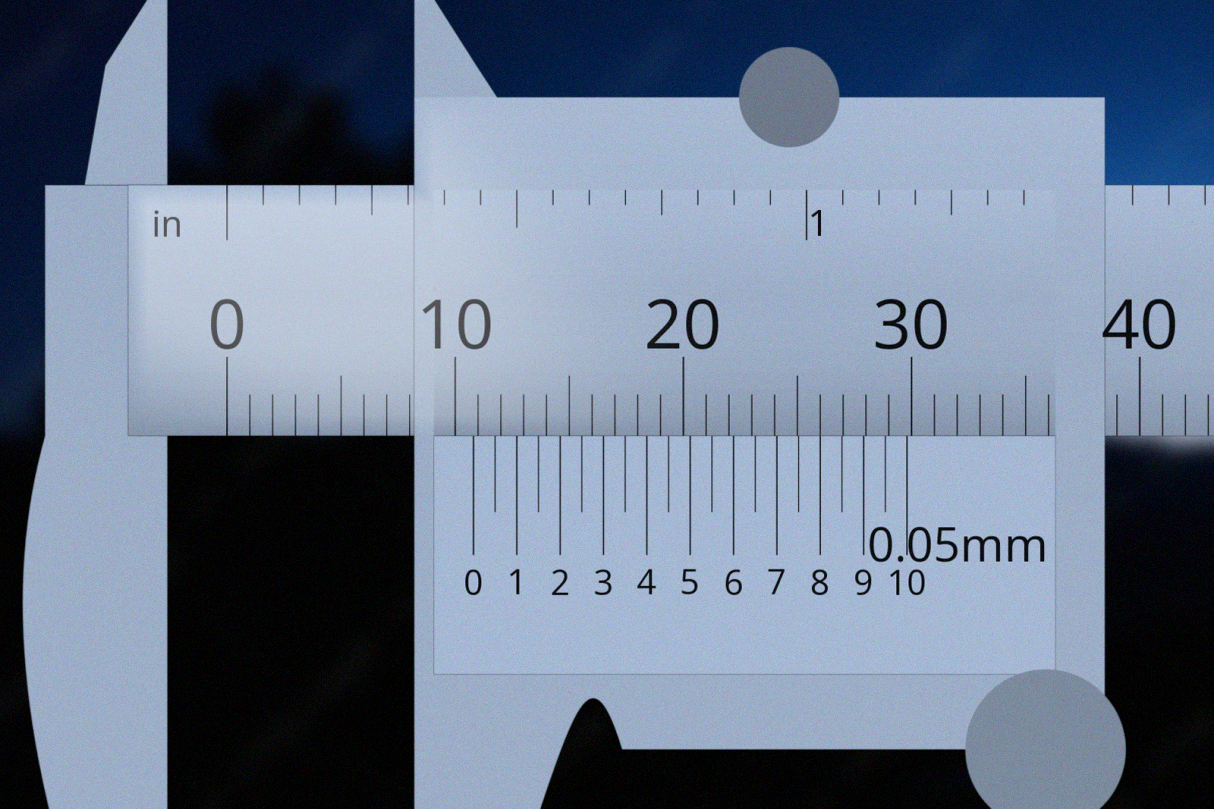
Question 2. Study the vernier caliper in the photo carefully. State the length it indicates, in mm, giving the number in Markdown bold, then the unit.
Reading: **10.80** mm
